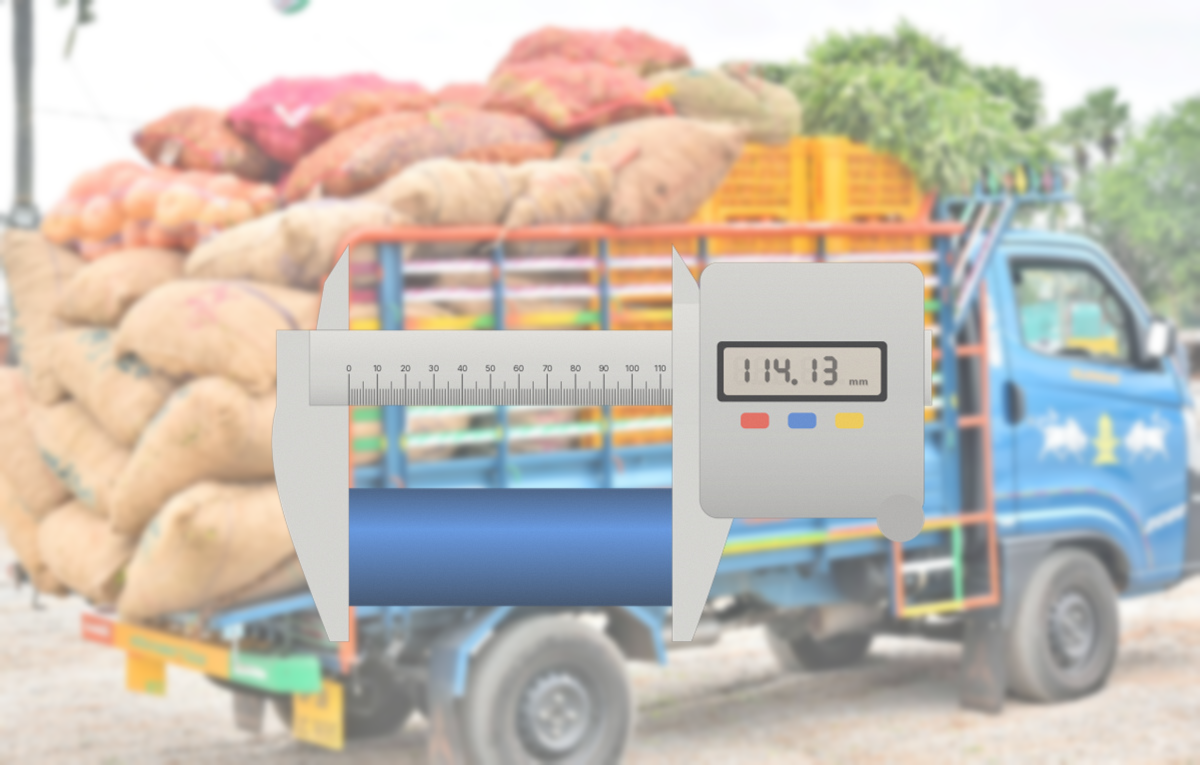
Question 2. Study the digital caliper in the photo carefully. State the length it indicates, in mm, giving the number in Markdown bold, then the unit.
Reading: **114.13** mm
